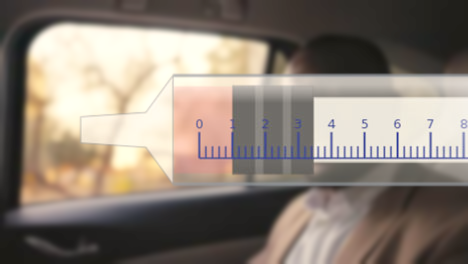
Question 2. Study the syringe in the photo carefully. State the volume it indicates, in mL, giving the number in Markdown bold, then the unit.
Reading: **1** mL
